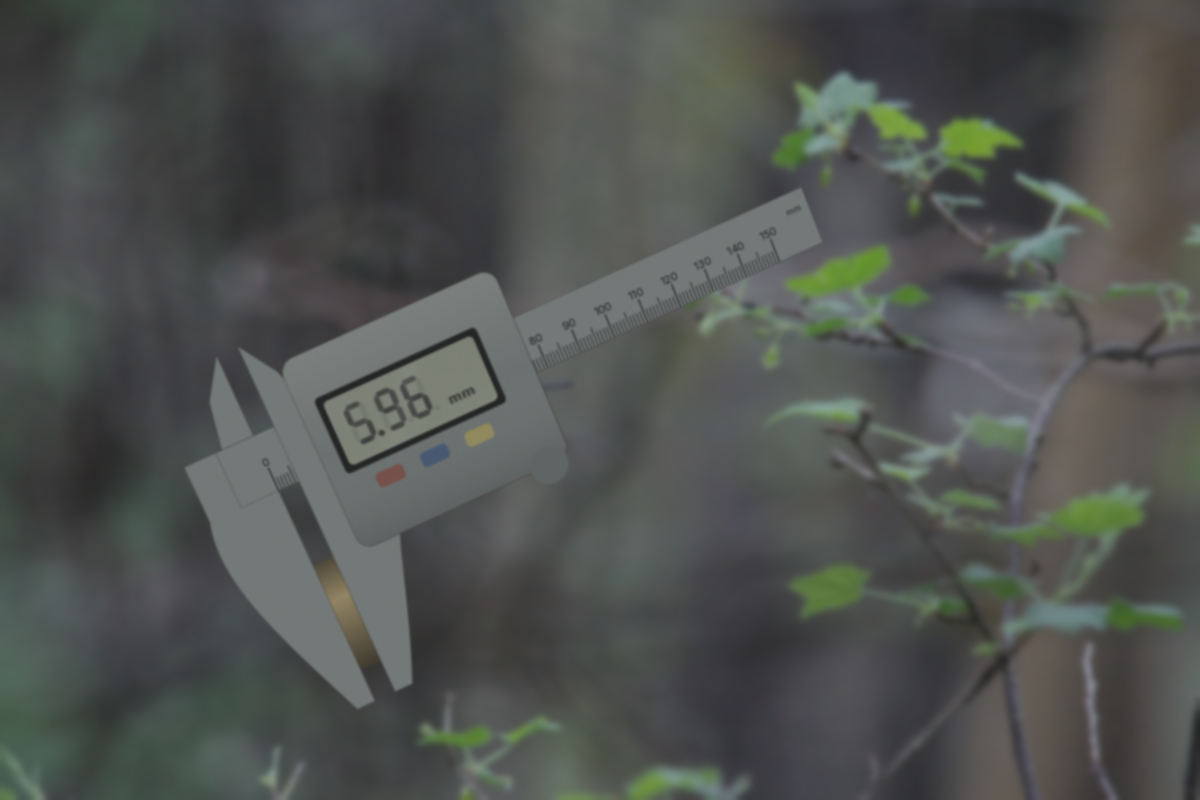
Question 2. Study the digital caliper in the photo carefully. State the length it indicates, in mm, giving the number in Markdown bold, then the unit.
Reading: **5.96** mm
